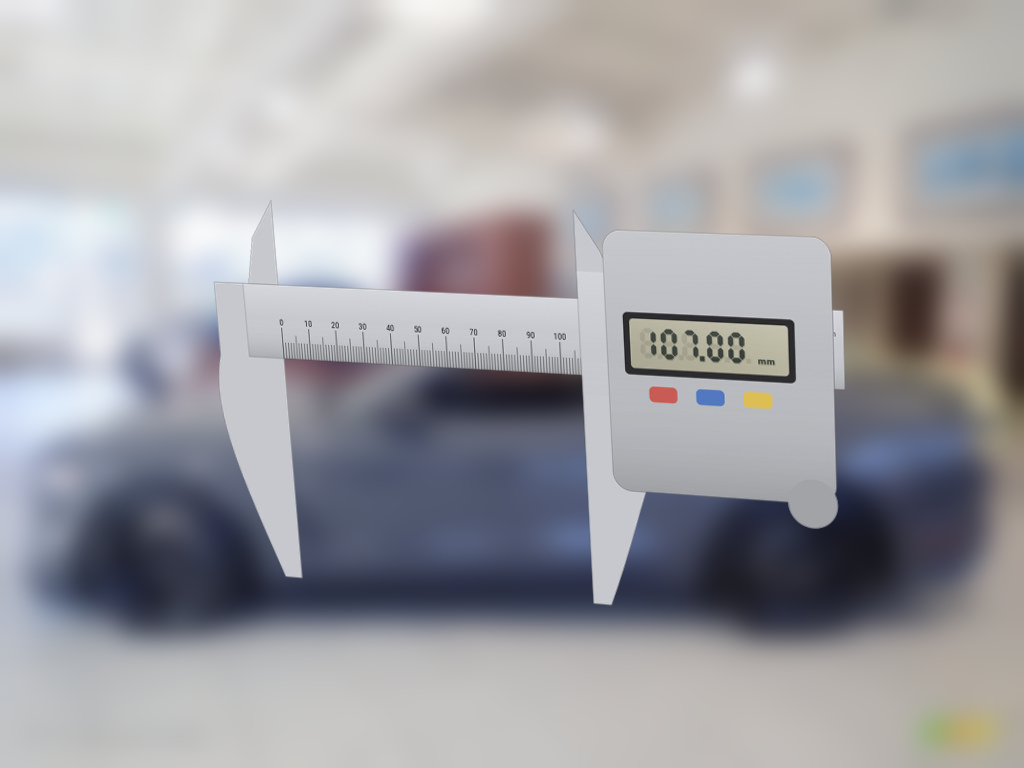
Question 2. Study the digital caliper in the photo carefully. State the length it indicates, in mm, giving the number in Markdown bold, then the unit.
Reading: **107.00** mm
